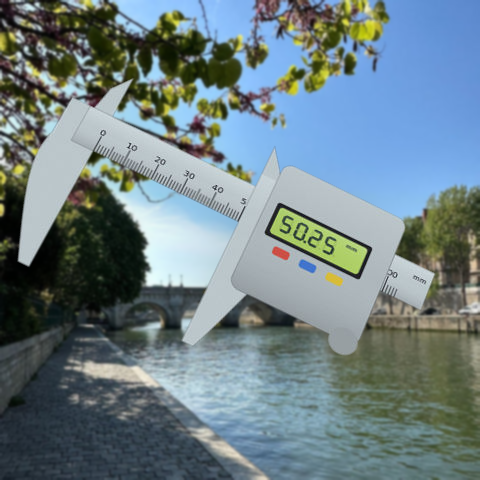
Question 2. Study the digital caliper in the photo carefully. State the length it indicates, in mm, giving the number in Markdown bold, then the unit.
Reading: **50.25** mm
